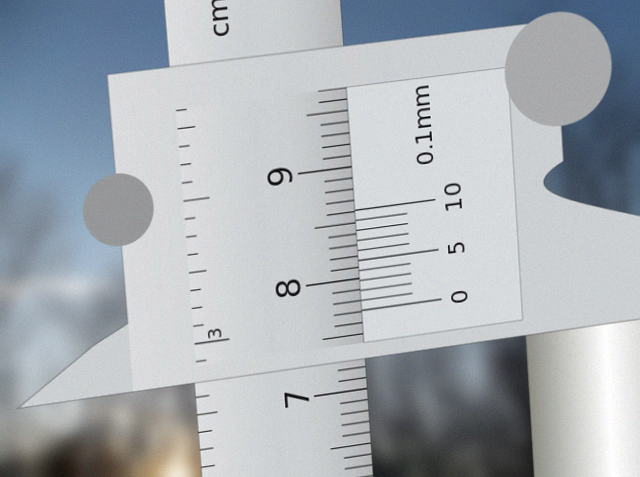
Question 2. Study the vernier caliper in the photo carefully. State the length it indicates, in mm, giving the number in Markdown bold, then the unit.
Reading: **77.1** mm
